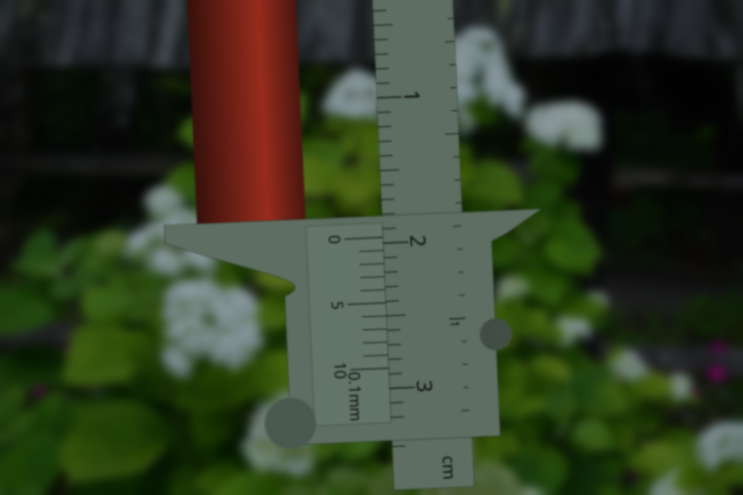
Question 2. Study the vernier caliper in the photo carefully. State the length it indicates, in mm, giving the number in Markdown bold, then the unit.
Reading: **19.6** mm
